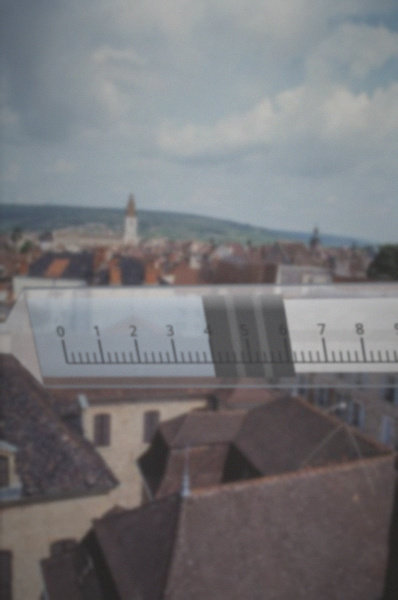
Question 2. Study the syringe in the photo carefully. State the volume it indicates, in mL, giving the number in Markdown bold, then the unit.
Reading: **4** mL
